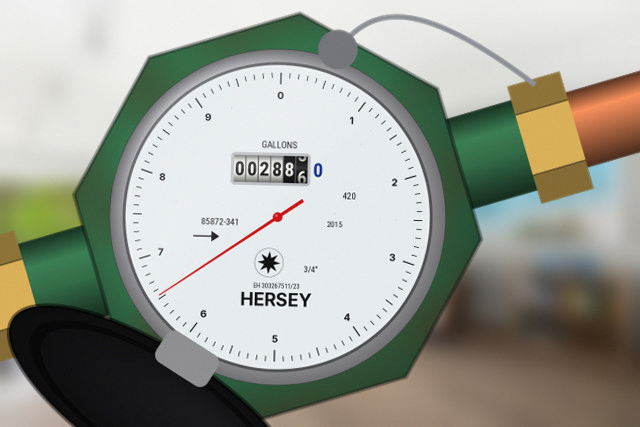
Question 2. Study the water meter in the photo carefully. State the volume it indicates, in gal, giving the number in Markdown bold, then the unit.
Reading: **28856.5** gal
